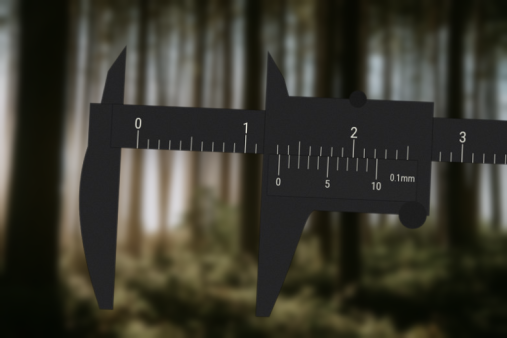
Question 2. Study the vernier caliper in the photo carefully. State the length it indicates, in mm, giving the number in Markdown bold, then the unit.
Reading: **13.2** mm
